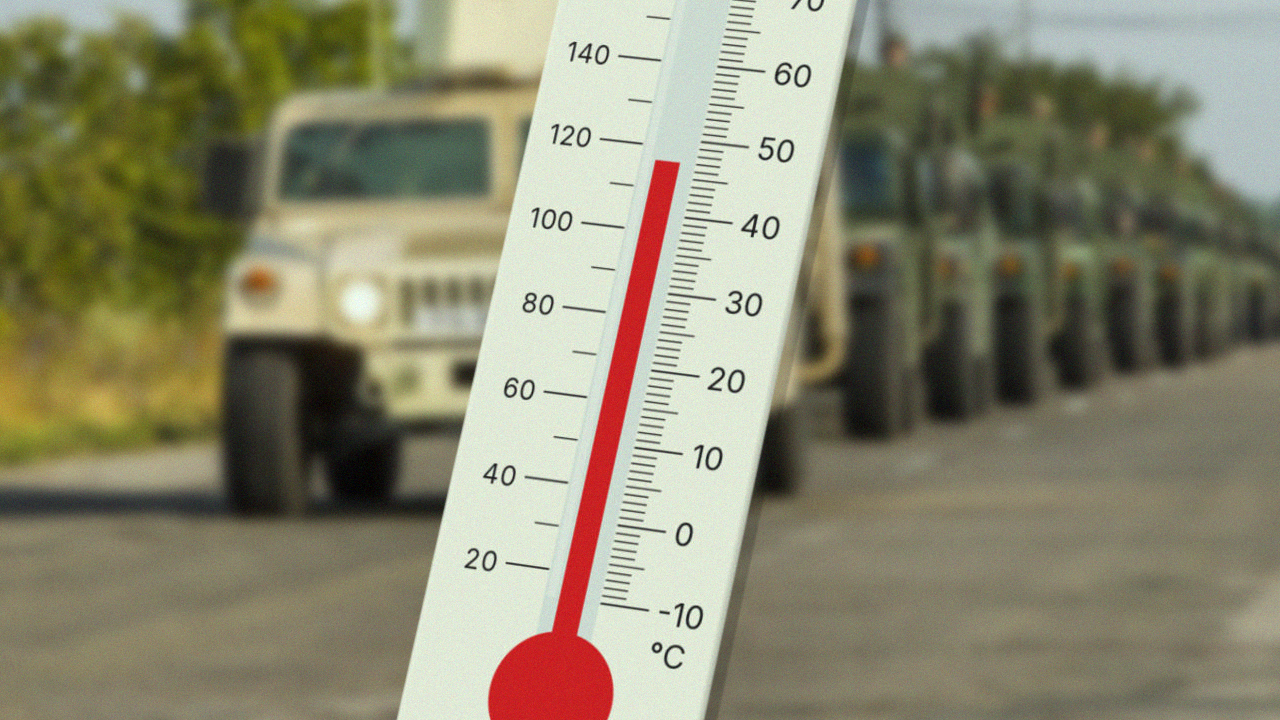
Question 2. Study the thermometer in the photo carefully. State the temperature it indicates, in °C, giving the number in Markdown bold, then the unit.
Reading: **47** °C
